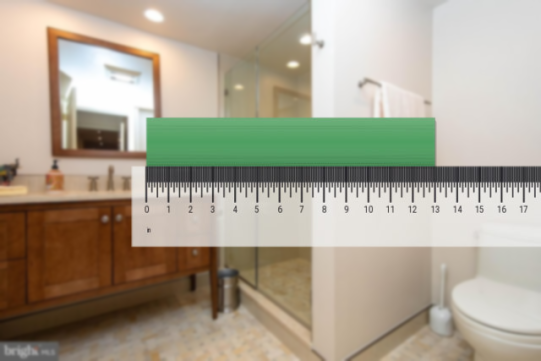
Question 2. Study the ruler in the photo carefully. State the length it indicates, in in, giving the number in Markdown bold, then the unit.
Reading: **13** in
